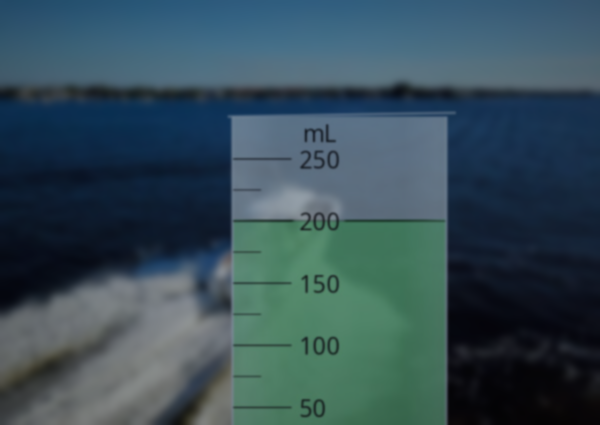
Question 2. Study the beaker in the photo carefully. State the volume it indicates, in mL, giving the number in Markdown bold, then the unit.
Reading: **200** mL
